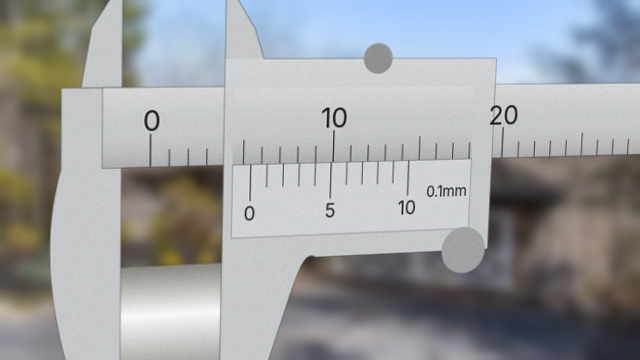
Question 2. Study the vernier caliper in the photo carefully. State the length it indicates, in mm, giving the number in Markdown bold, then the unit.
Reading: **5.4** mm
